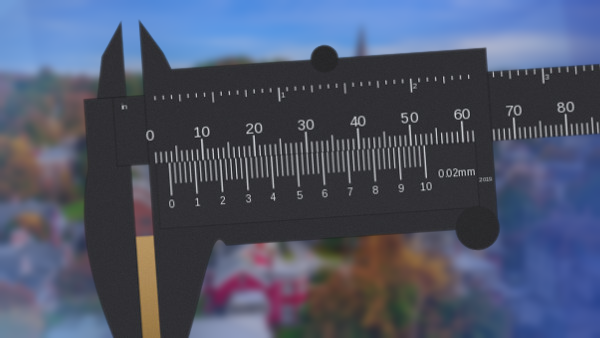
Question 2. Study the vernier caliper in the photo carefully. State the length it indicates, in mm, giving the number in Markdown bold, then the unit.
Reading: **3.5** mm
